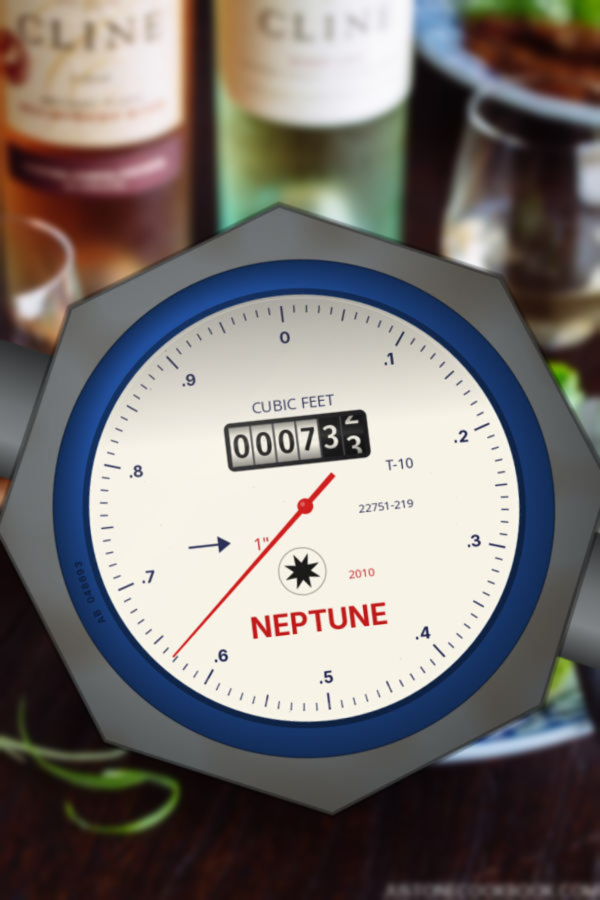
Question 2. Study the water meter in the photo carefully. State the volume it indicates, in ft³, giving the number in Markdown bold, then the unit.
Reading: **732.63** ft³
